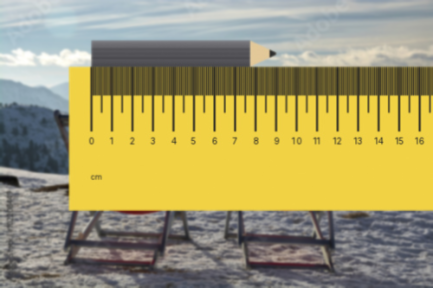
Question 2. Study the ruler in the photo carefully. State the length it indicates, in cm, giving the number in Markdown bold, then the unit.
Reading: **9** cm
